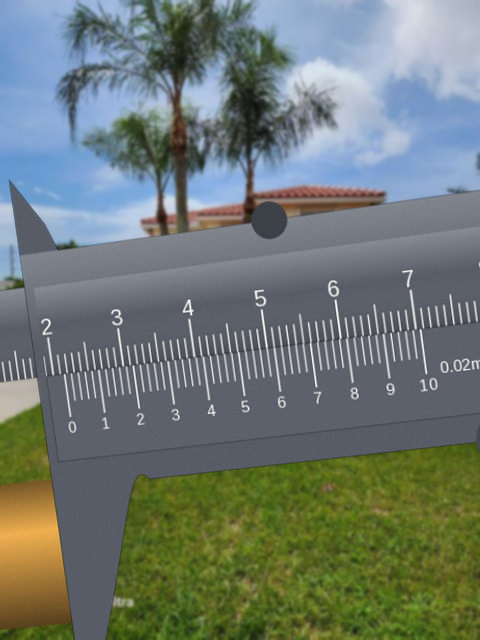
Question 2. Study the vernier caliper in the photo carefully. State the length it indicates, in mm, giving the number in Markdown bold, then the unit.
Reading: **21.6** mm
